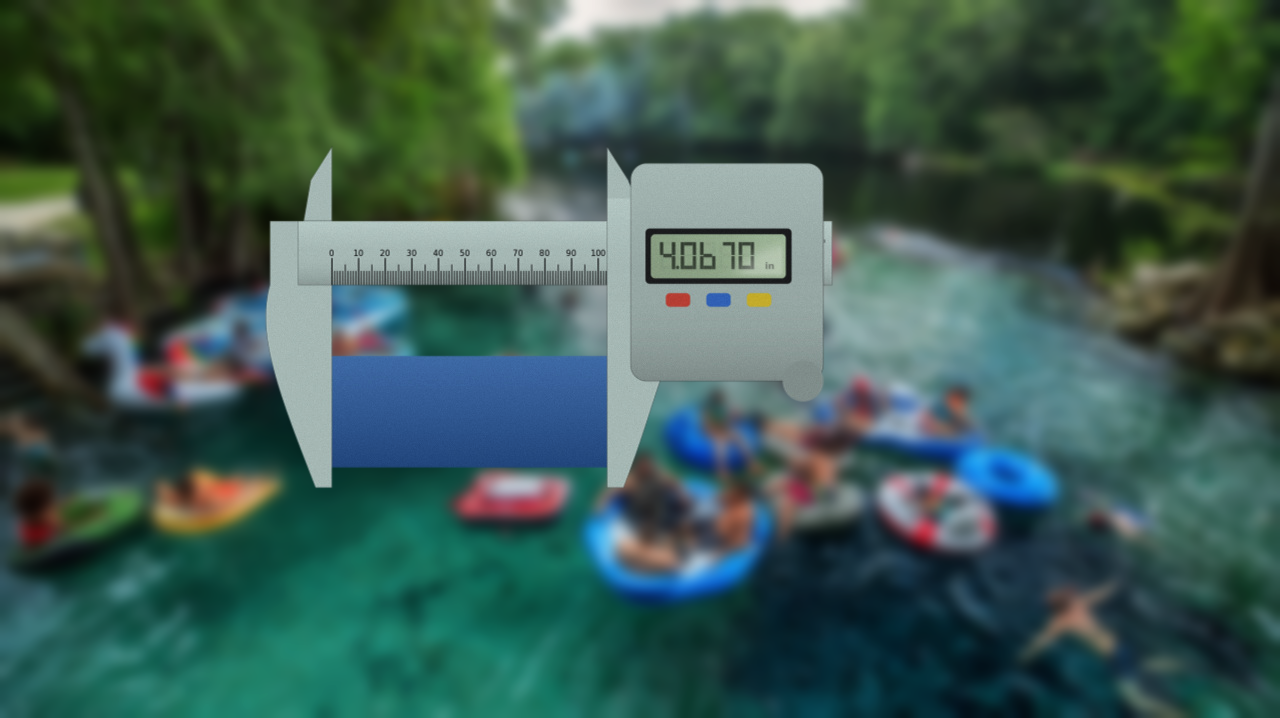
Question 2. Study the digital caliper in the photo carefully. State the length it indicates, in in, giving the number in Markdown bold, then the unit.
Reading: **4.0670** in
